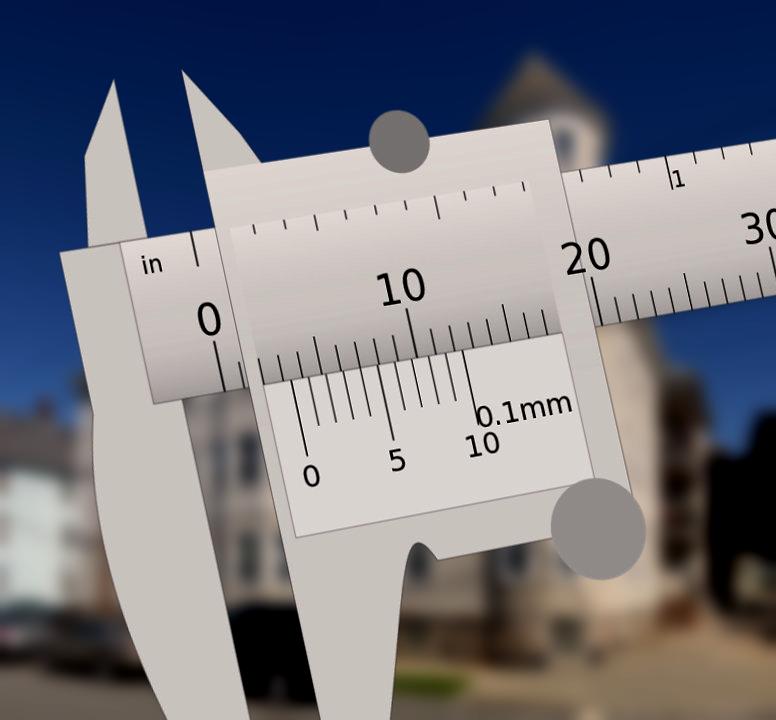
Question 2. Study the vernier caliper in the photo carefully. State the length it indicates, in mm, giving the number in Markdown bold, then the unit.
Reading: **3.4** mm
